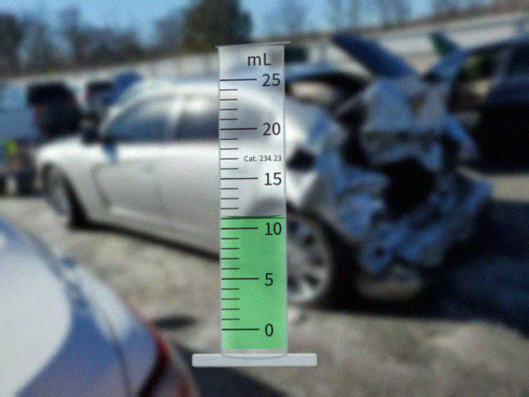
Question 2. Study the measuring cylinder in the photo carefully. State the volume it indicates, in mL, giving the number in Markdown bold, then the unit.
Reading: **11** mL
